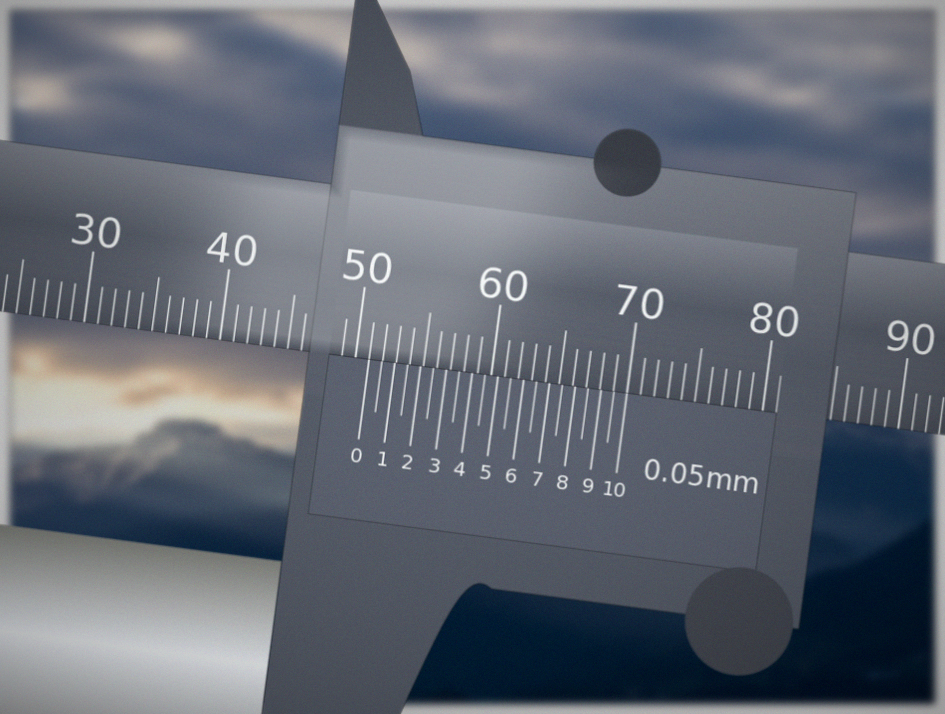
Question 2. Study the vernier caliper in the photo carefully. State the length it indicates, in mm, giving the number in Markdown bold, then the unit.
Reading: **51.0** mm
